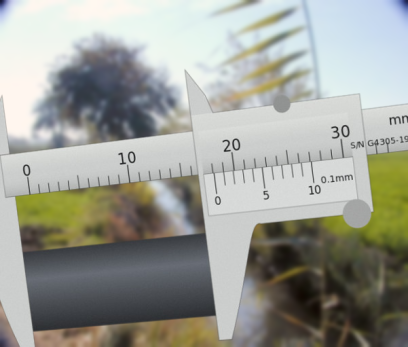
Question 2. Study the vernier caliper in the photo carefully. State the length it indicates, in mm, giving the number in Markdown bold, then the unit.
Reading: **18.1** mm
